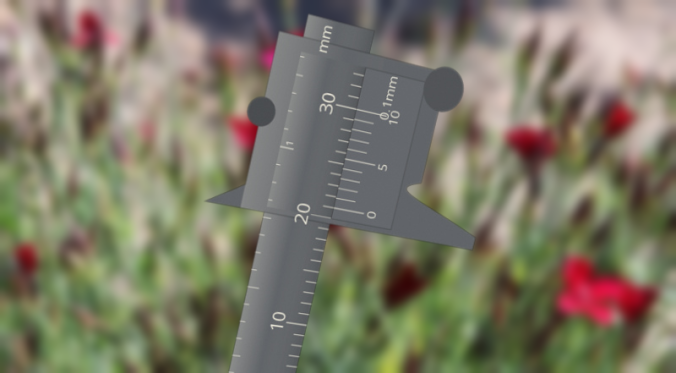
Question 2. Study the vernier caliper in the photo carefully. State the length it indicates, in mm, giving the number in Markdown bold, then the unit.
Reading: **21.0** mm
